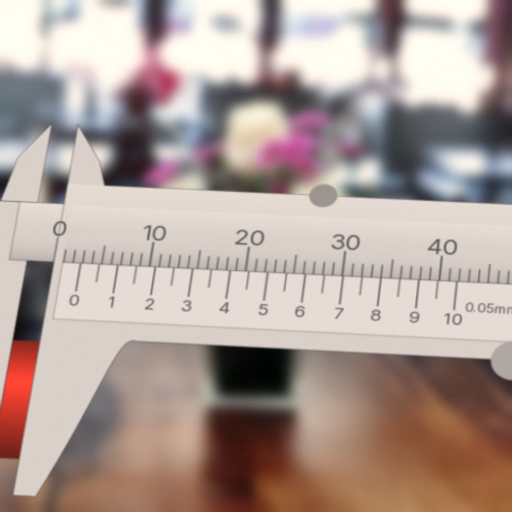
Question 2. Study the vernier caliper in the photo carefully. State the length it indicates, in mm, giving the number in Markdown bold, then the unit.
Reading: **2.8** mm
